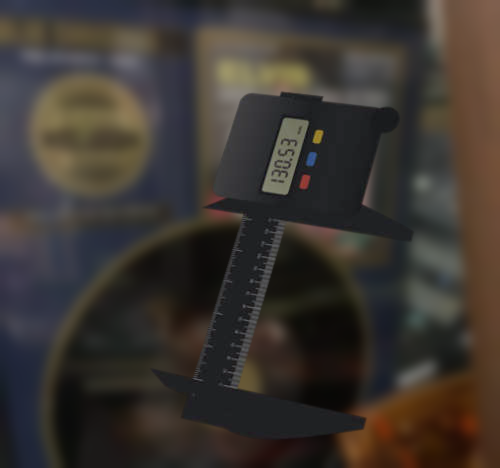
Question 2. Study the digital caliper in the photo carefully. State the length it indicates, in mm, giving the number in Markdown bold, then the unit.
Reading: **130.53** mm
